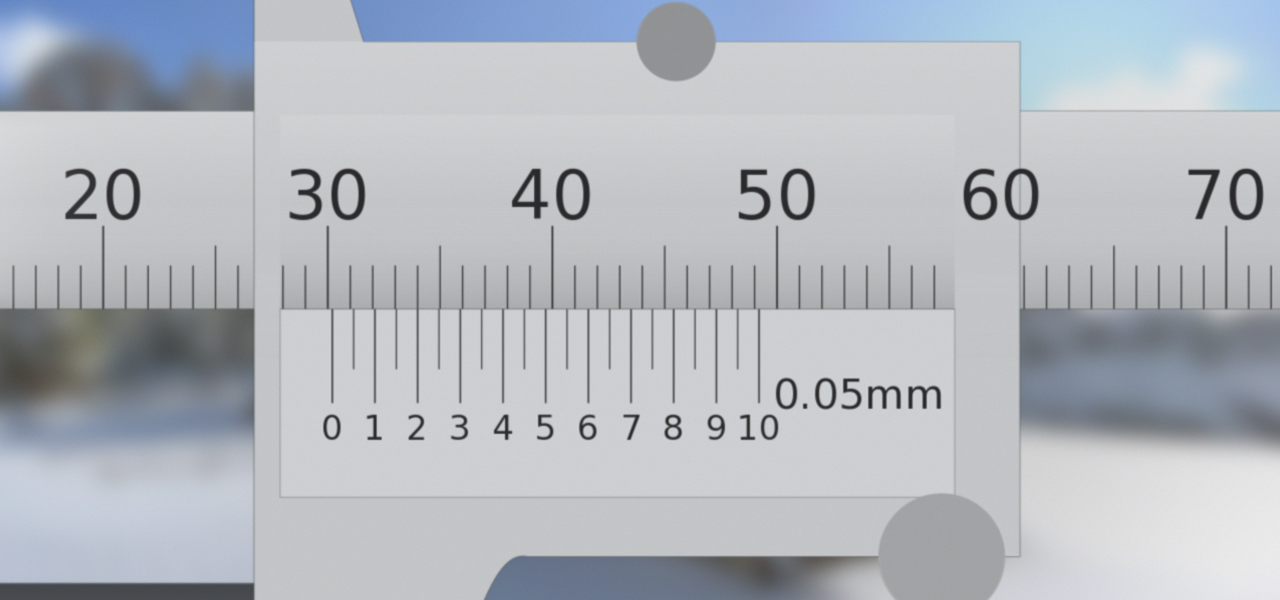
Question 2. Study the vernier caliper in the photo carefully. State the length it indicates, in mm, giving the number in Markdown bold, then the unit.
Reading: **30.2** mm
